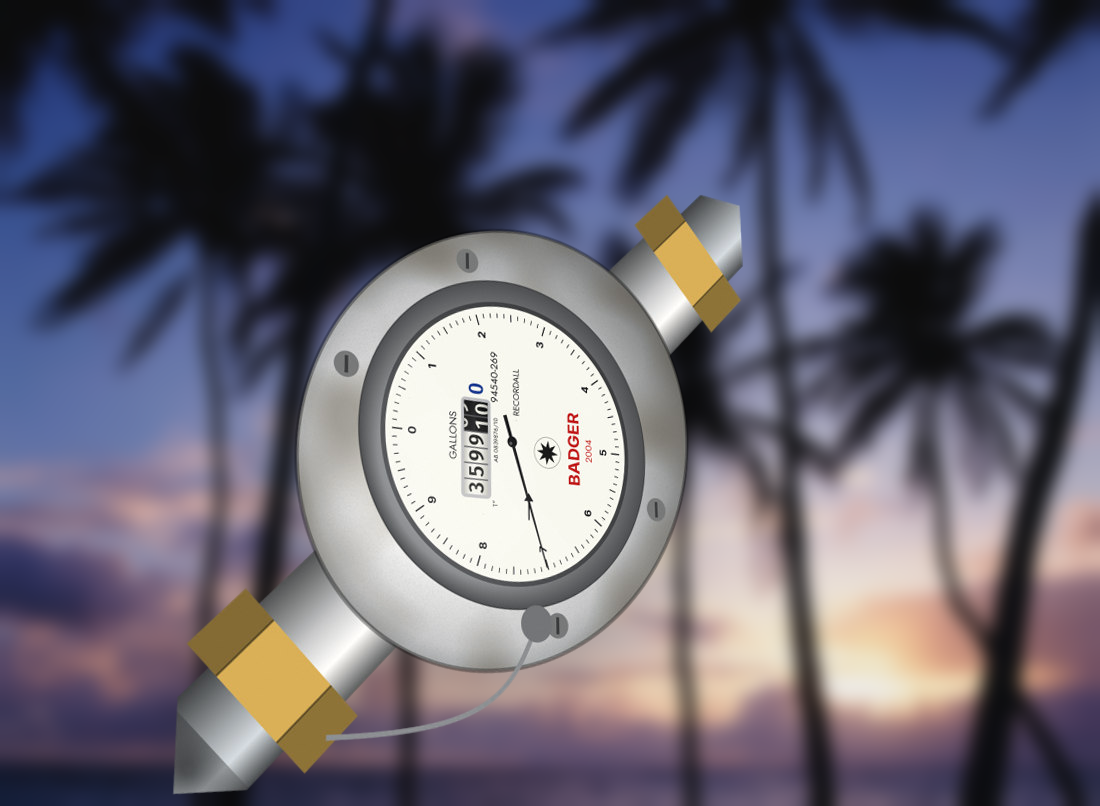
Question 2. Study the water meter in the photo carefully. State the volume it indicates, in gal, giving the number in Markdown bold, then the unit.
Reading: **3599097.0** gal
